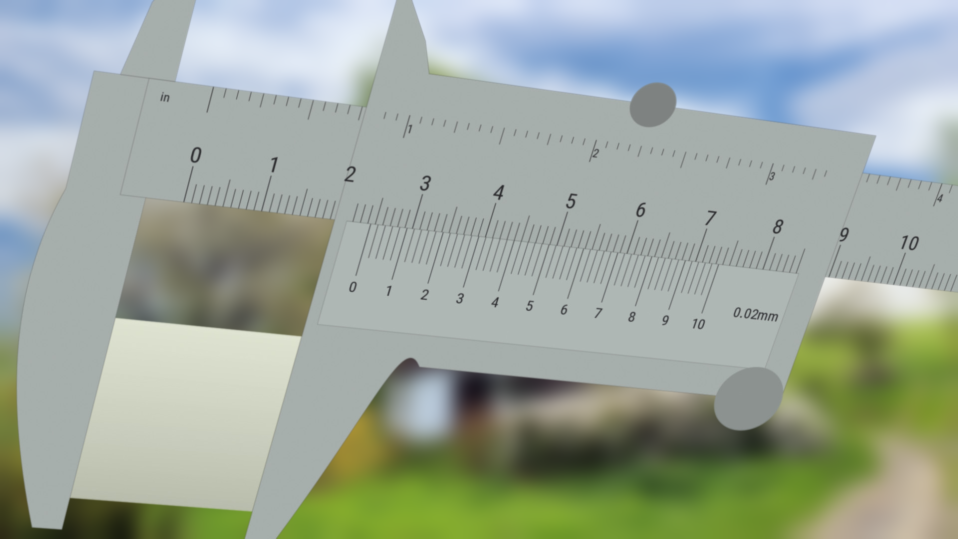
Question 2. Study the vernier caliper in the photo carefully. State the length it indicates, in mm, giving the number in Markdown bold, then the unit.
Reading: **24.4** mm
